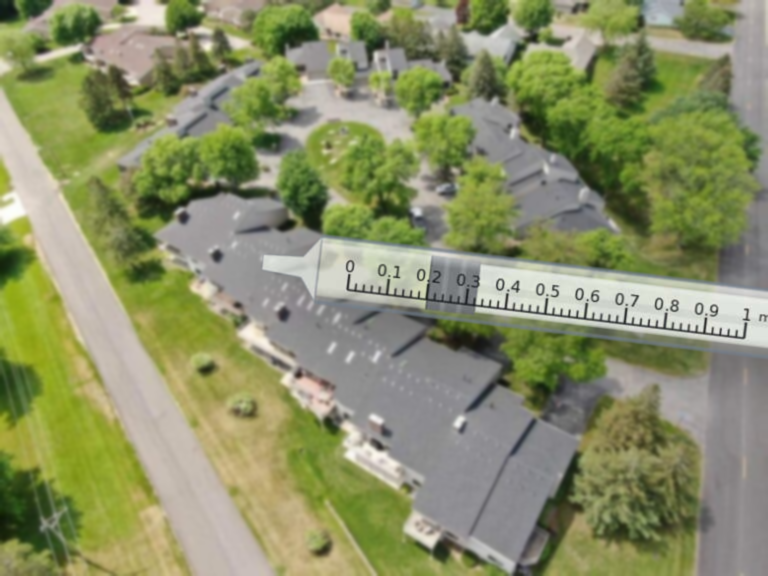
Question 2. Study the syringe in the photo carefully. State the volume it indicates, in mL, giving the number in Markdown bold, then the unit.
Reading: **0.2** mL
